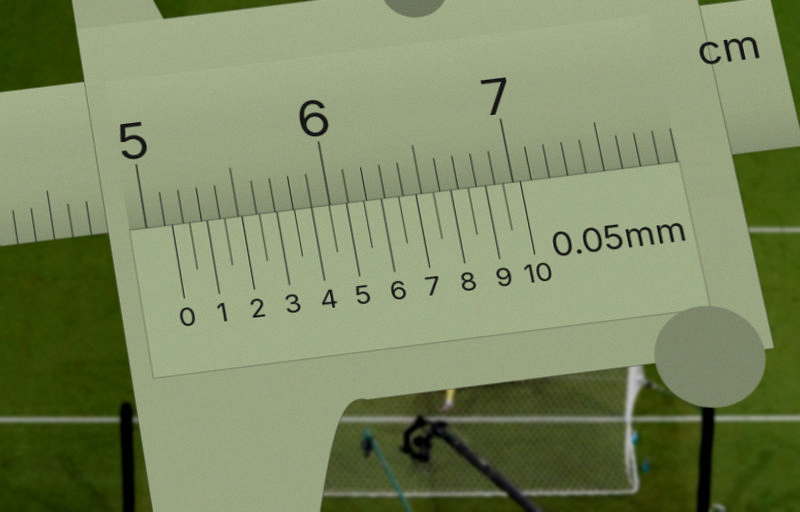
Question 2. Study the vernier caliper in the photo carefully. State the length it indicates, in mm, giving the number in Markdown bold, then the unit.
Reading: **51.4** mm
